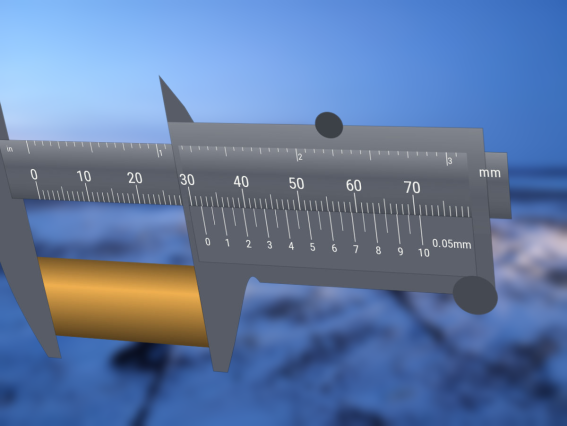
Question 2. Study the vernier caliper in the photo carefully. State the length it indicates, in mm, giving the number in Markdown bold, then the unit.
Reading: **31.8** mm
